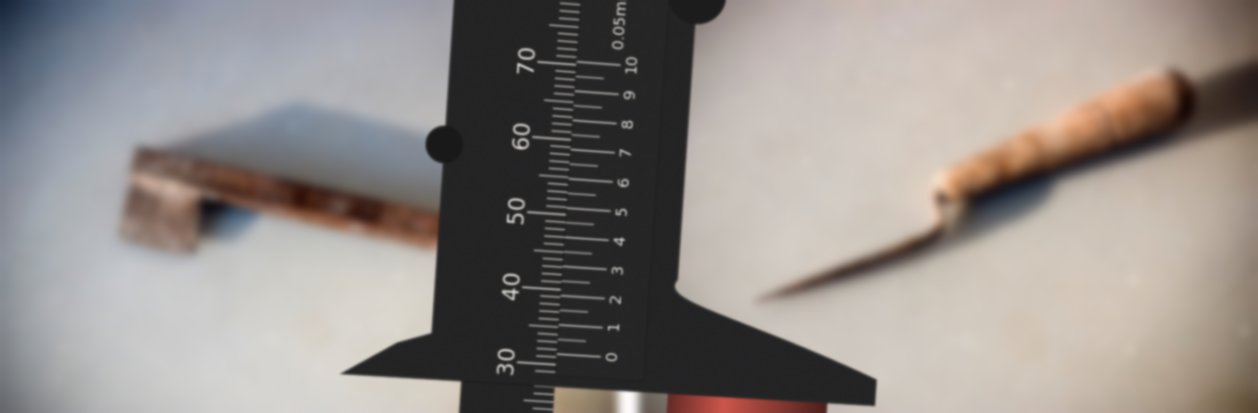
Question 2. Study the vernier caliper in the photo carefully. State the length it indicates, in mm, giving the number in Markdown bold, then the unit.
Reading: **31.4** mm
